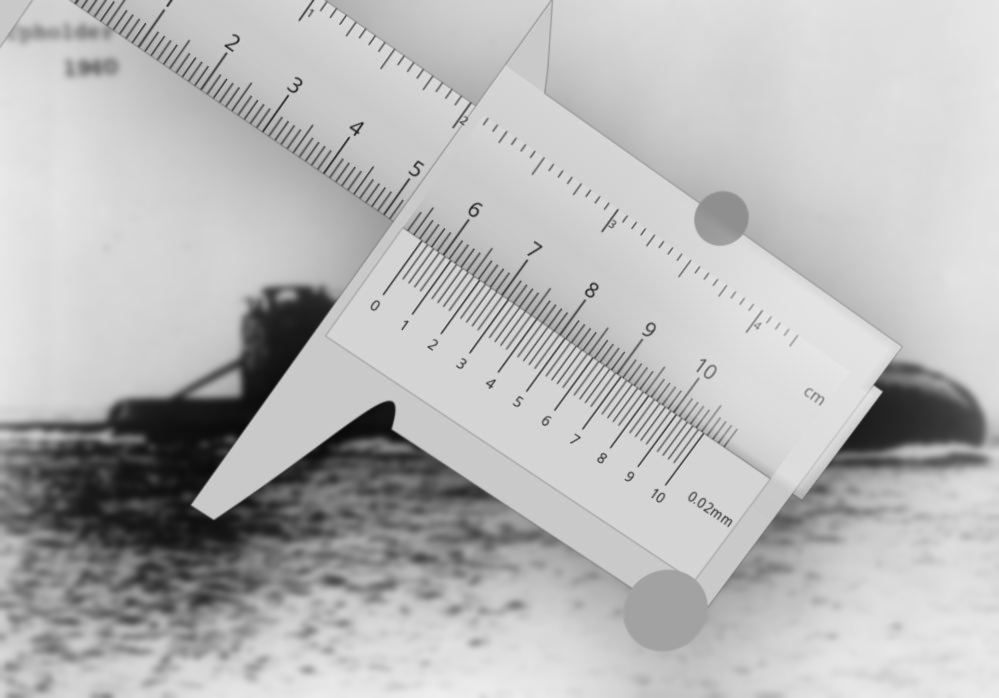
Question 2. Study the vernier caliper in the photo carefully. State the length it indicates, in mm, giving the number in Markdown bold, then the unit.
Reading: **56.4** mm
